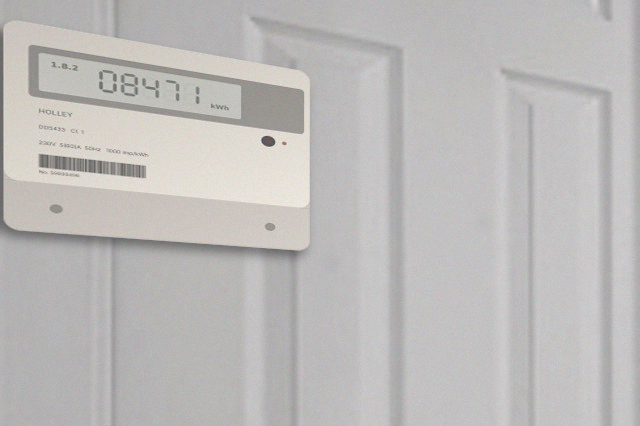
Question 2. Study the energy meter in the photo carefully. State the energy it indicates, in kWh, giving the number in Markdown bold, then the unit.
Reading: **8471** kWh
